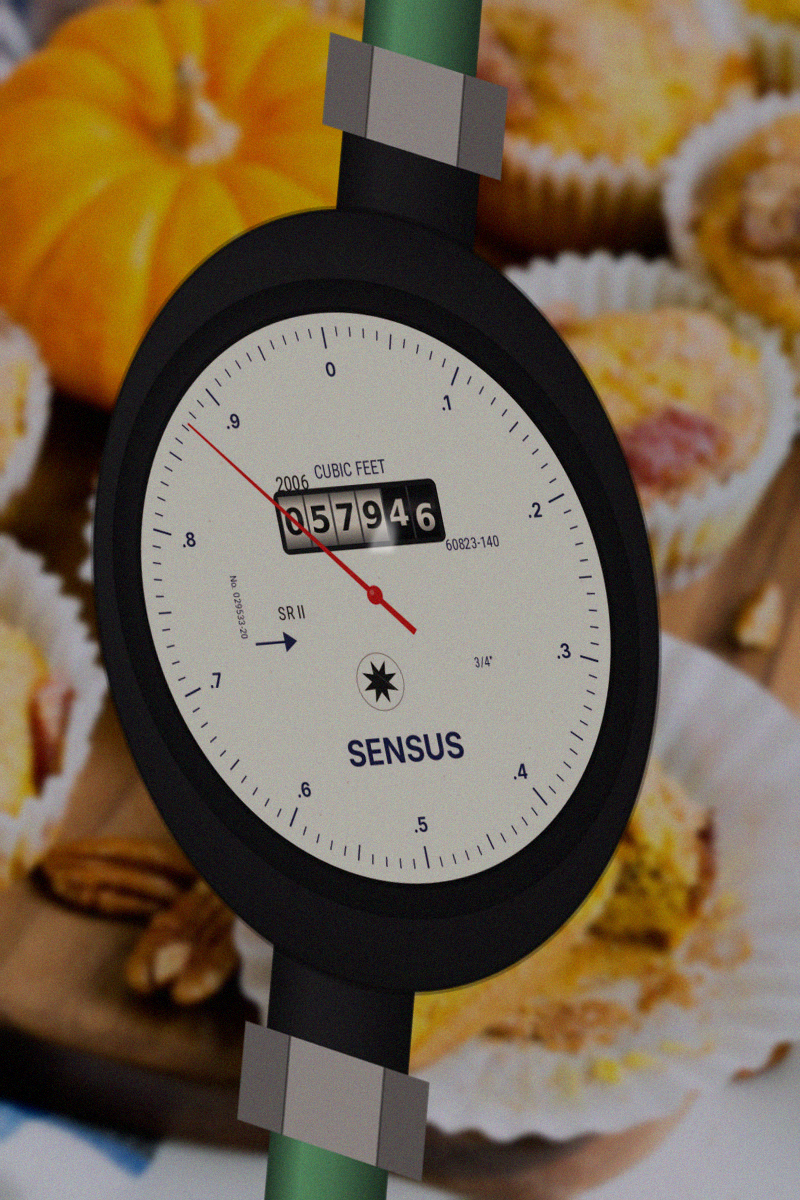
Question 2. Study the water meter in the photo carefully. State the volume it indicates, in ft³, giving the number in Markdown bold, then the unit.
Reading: **57945.87** ft³
